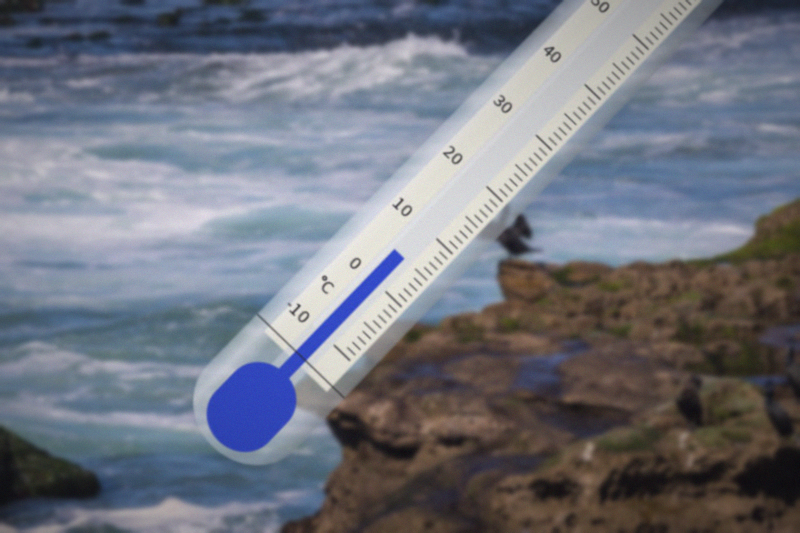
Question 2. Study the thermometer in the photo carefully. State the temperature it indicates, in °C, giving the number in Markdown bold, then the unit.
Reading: **5** °C
